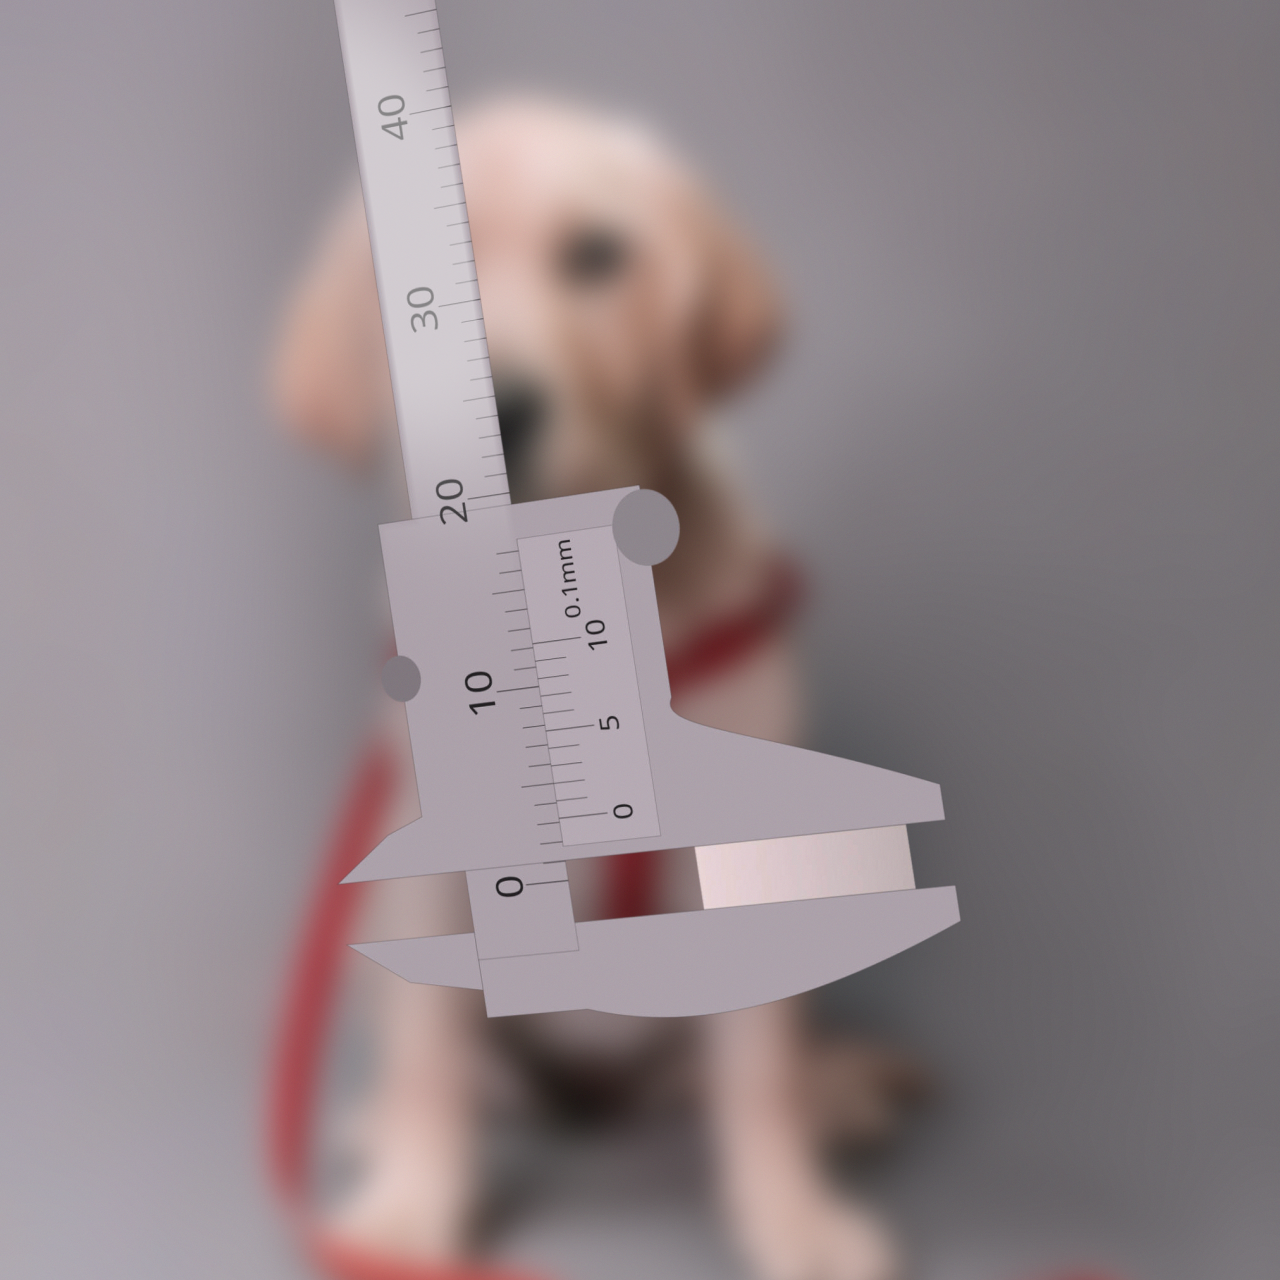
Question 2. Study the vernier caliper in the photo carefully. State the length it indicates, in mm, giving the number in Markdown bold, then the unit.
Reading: **3.2** mm
